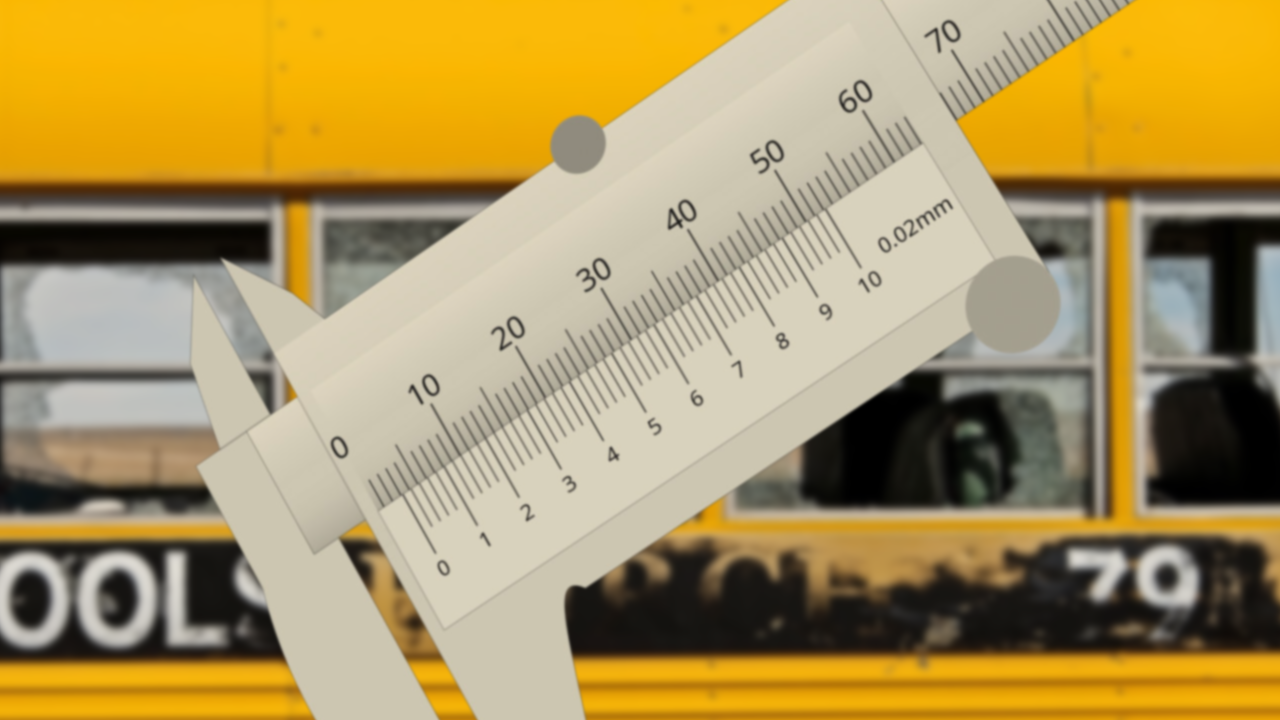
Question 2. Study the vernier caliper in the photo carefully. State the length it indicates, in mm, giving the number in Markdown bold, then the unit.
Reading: **3.2** mm
